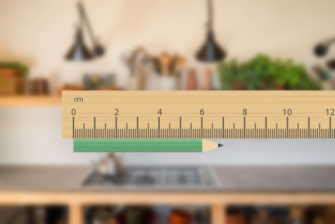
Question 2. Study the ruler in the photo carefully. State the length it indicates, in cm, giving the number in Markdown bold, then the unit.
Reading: **7** cm
